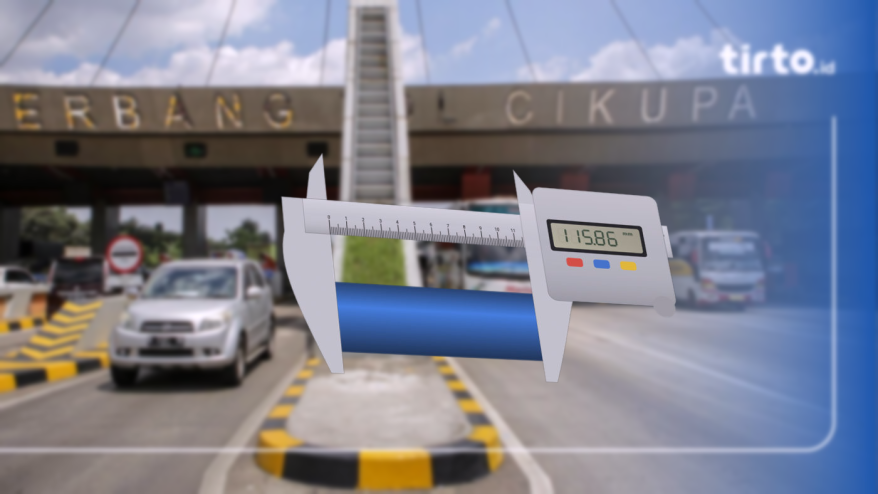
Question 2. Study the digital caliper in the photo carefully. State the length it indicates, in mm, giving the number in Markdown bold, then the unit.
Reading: **115.86** mm
